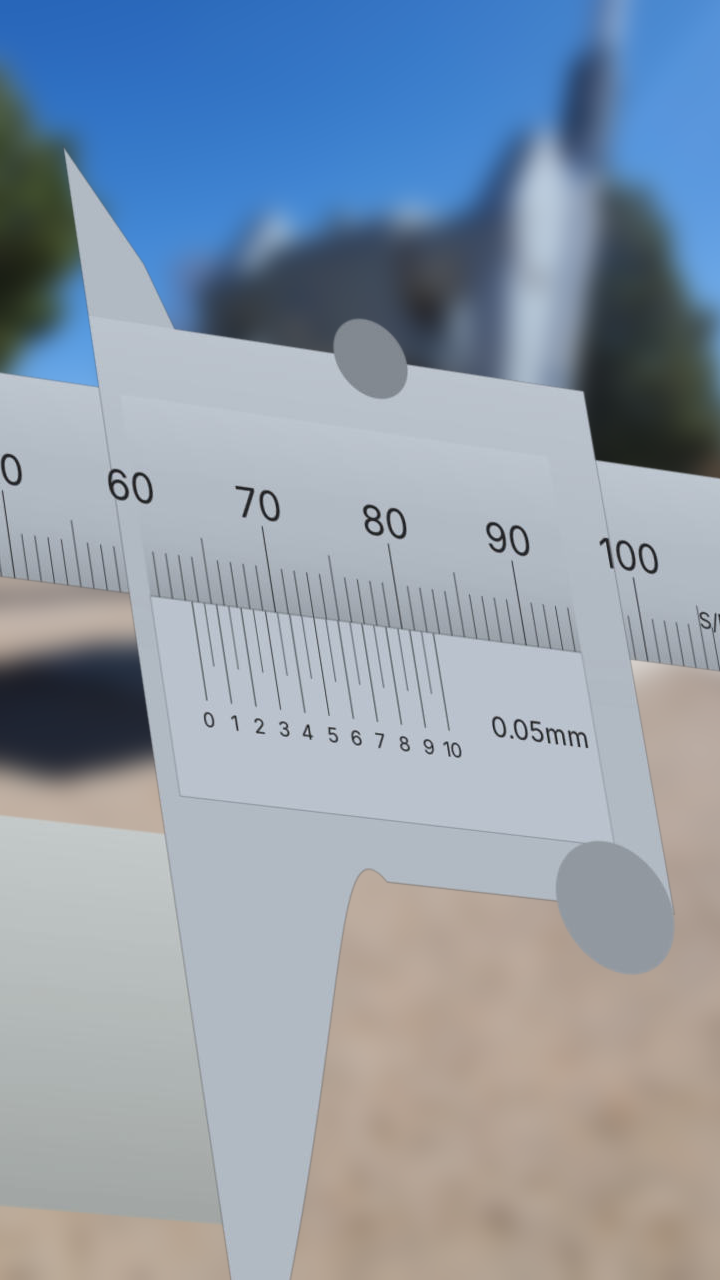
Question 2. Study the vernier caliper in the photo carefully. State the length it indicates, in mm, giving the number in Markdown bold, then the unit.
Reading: **63.5** mm
